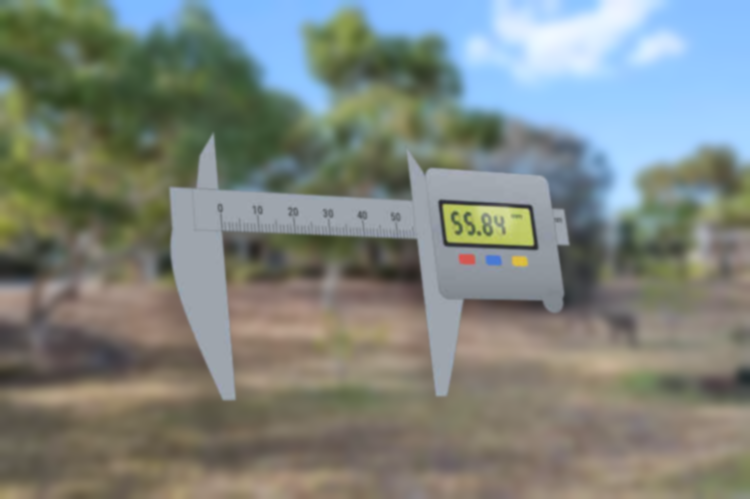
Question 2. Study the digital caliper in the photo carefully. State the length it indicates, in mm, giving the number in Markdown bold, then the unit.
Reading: **55.84** mm
